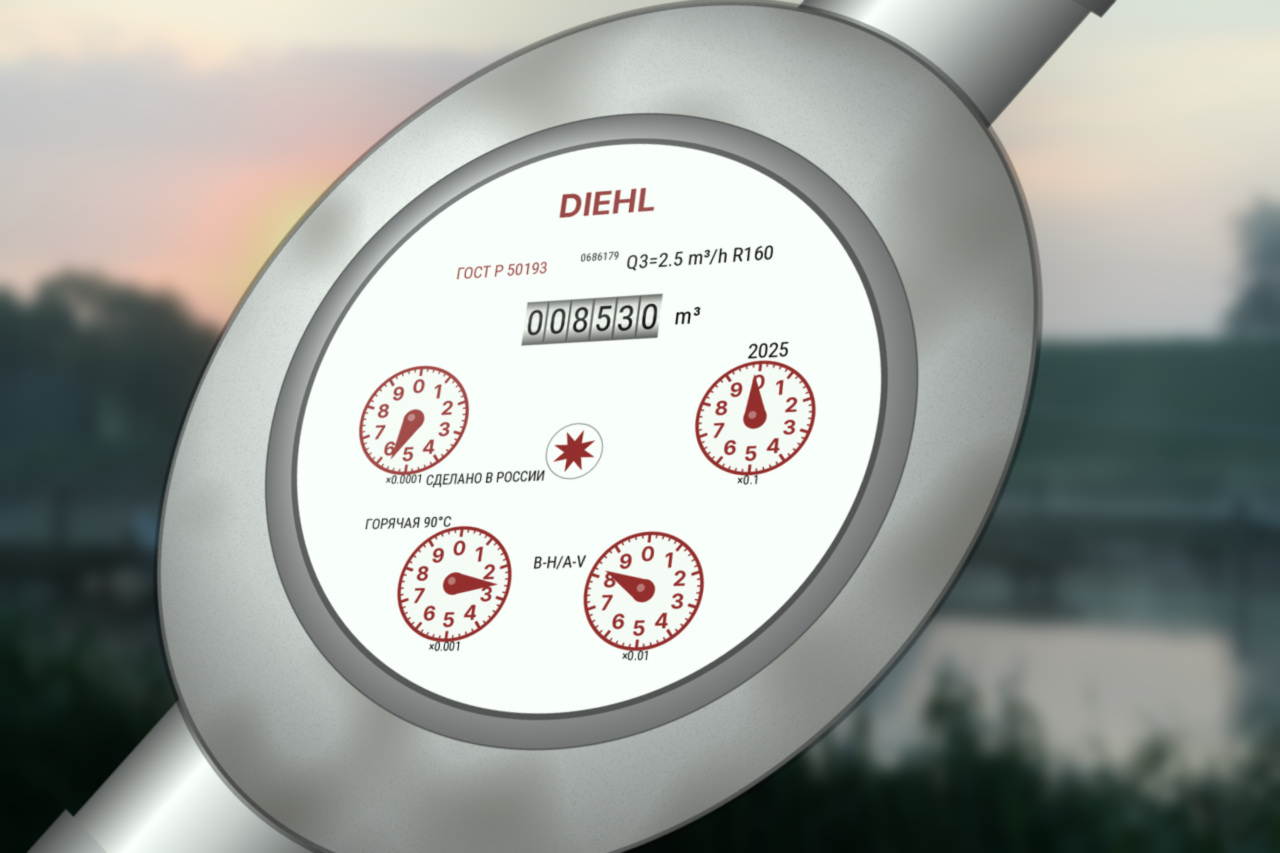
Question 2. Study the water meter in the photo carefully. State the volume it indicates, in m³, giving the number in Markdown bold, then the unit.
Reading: **8529.9825** m³
